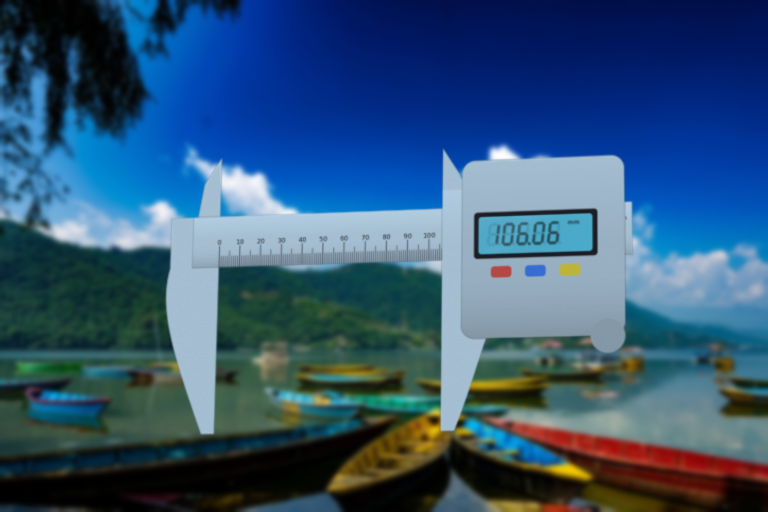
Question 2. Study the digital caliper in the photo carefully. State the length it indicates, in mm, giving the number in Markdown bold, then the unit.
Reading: **106.06** mm
